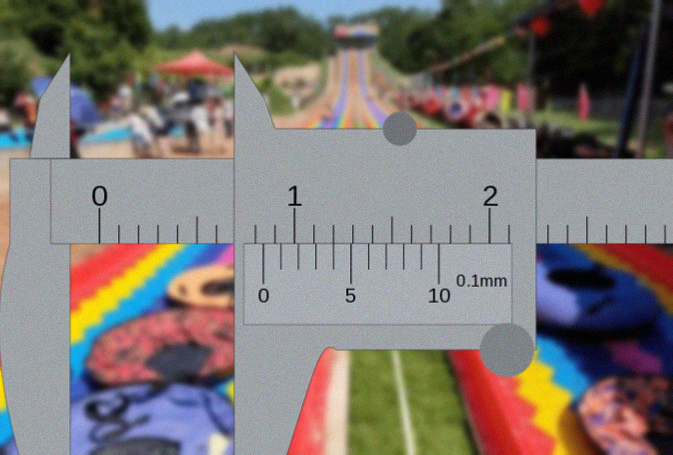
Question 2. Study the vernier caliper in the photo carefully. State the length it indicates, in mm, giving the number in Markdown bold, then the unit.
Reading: **8.4** mm
